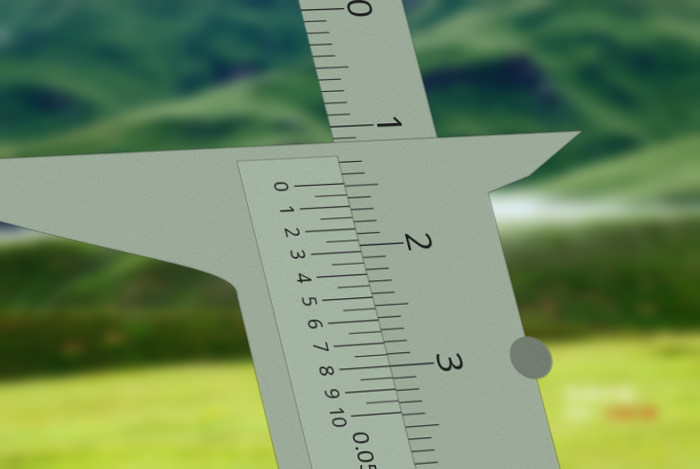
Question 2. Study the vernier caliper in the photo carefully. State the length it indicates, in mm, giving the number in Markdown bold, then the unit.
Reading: **14.8** mm
